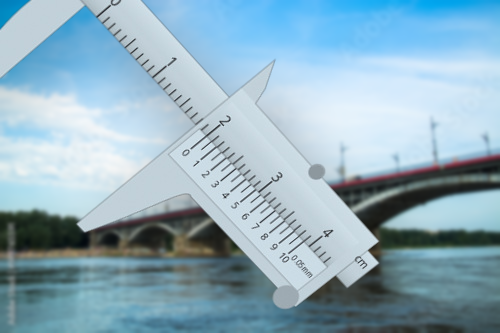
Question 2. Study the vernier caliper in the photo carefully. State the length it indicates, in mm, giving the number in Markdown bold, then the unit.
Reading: **20.0** mm
